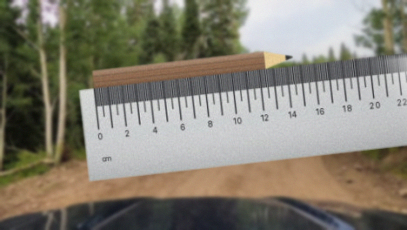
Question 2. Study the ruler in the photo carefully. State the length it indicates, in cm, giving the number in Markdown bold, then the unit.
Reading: **14.5** cm
